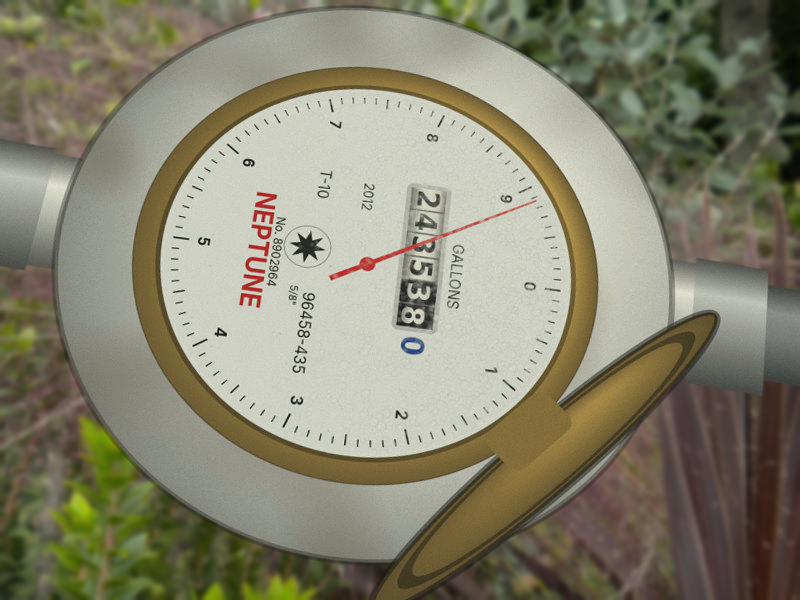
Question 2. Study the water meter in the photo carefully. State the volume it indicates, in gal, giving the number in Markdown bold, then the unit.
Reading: **2435379.1** gal
